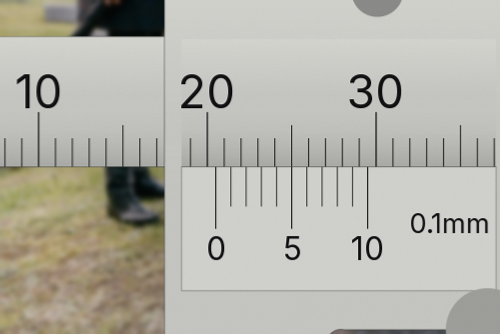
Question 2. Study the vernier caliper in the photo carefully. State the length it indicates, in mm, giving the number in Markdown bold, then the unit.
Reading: **20.5** mm
